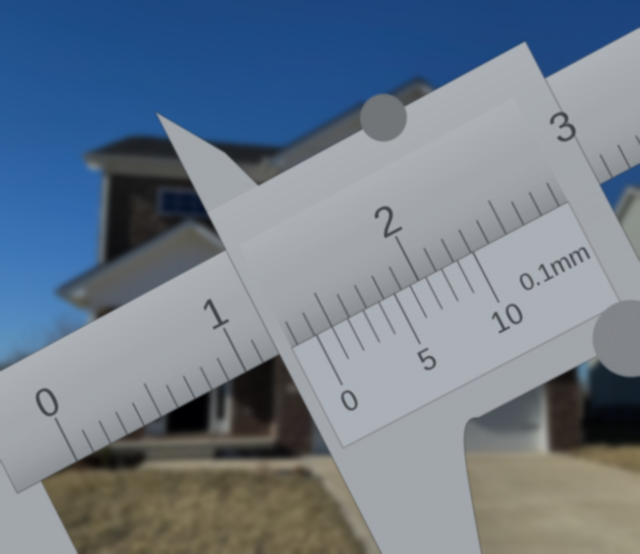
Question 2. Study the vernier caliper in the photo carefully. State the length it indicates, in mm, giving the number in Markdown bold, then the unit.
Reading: **14.1** mm
